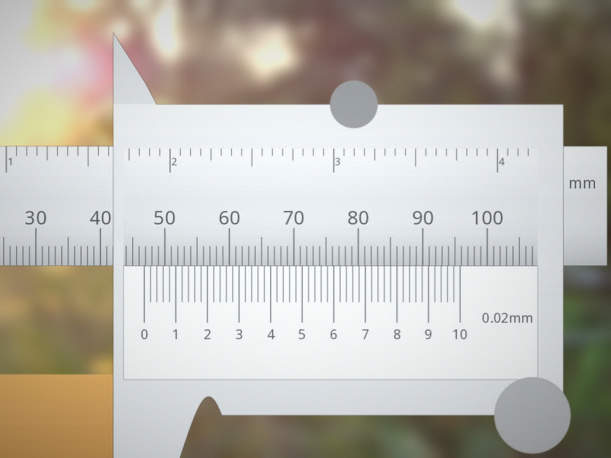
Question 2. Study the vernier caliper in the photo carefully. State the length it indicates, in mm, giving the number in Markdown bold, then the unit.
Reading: **46.8** mm
